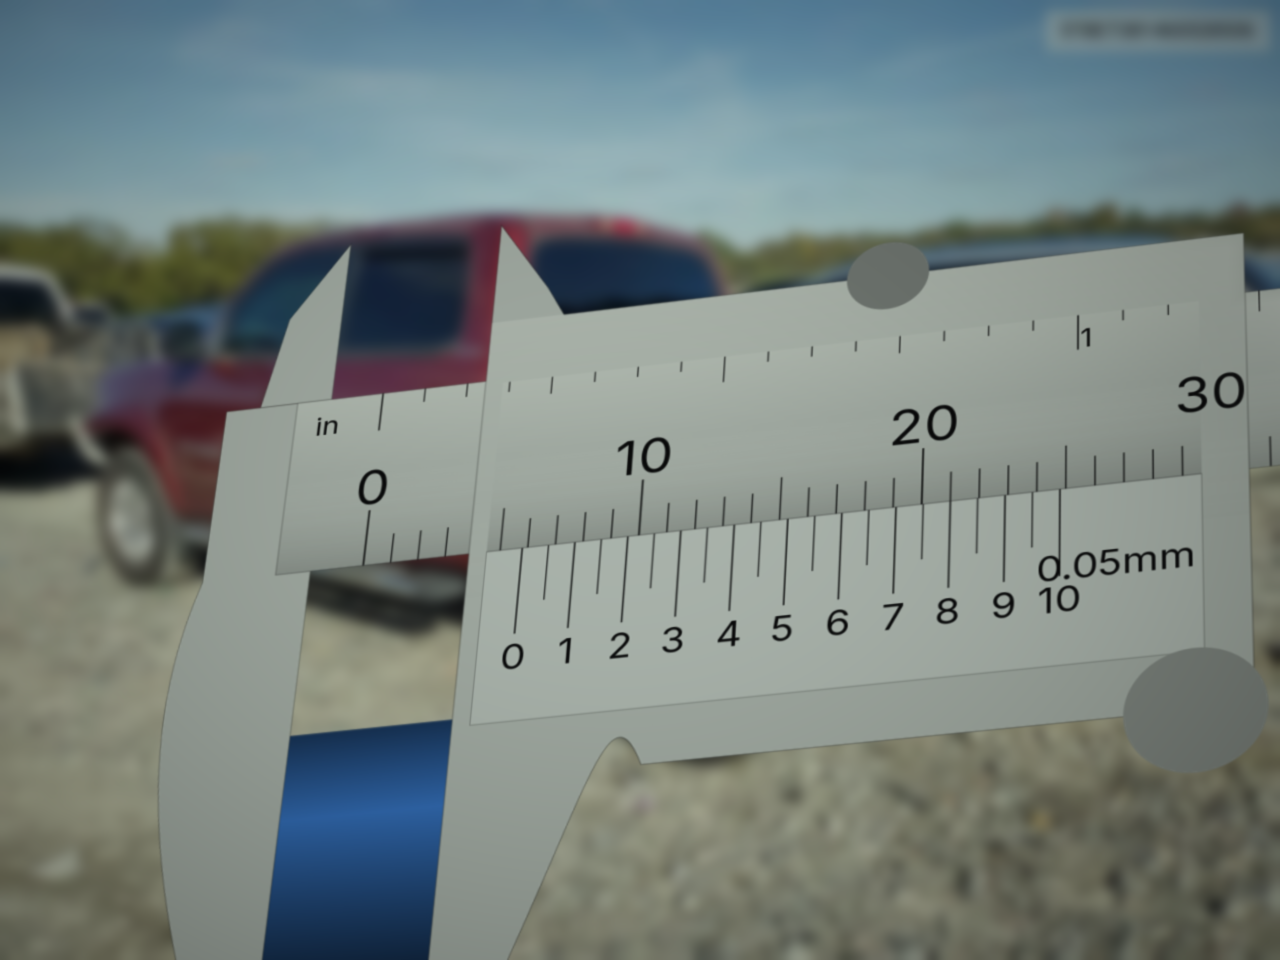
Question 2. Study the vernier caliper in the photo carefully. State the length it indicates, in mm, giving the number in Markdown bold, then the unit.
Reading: **5.80** mm
